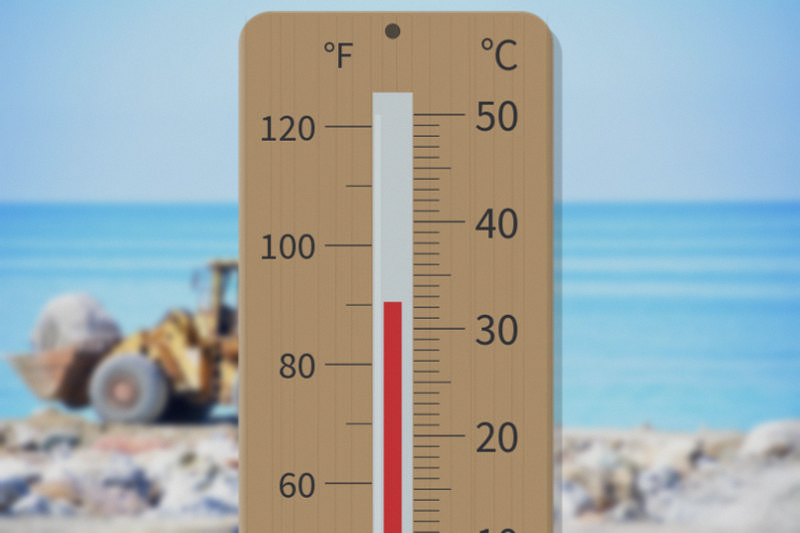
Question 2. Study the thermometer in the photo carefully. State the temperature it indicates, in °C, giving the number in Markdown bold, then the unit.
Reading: **32.5** °C
